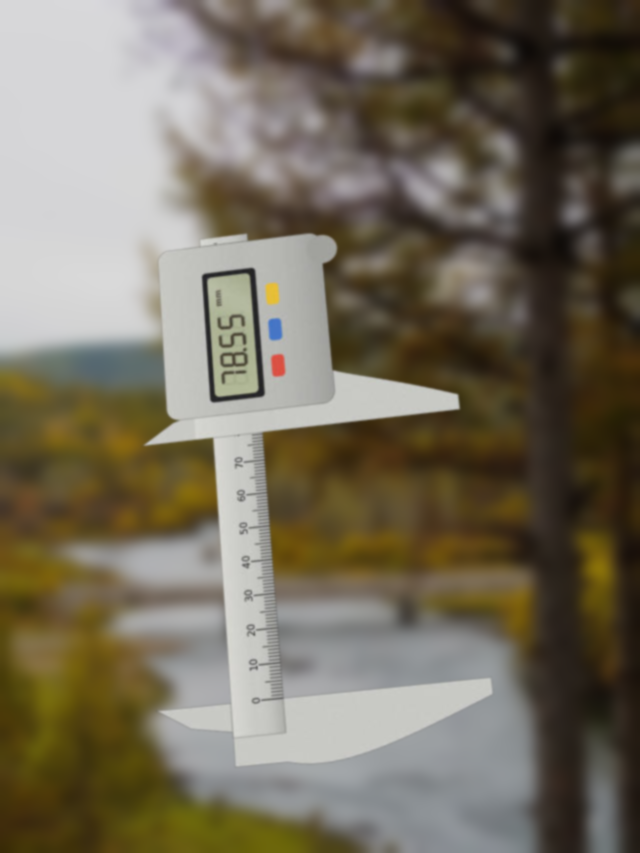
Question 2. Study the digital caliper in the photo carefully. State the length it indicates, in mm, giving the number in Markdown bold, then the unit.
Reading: **78.55** mm
